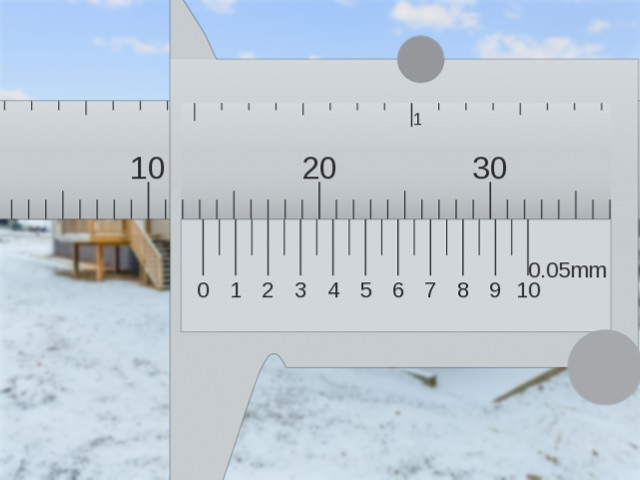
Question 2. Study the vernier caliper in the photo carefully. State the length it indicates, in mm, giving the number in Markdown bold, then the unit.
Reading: **13.2** mm
